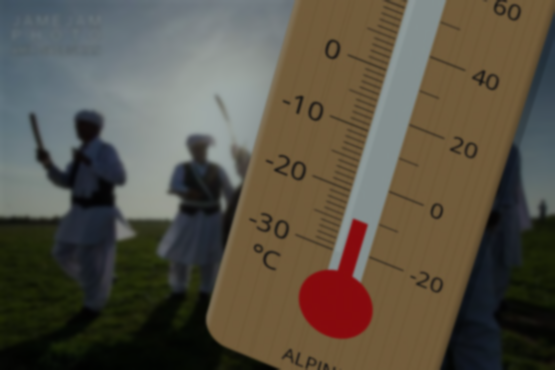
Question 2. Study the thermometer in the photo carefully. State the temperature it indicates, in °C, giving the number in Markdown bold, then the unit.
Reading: **-24** °C
